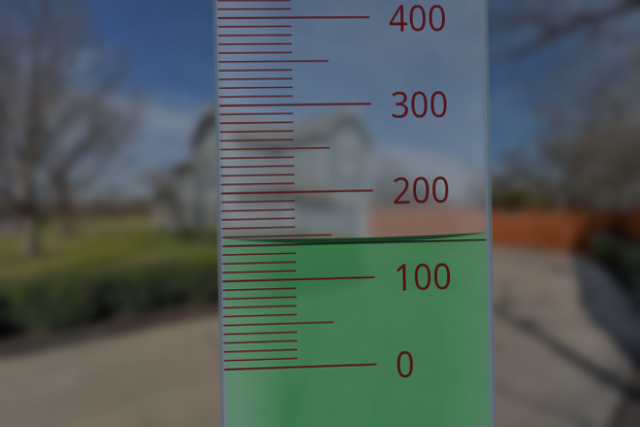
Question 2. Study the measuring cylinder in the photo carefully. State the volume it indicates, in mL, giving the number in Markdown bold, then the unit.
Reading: **140** mL
